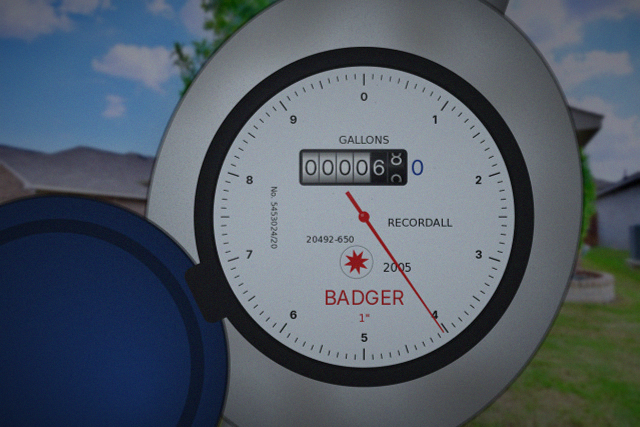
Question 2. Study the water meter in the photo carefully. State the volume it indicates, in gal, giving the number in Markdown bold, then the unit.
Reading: **684.0** gal
